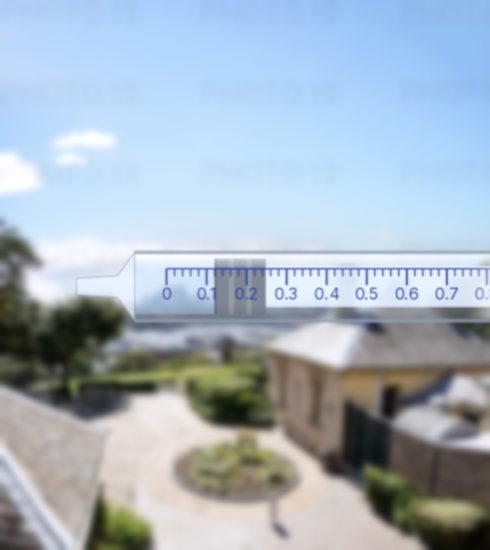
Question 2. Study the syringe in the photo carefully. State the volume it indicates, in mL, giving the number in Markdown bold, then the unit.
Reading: **0.12** mL
